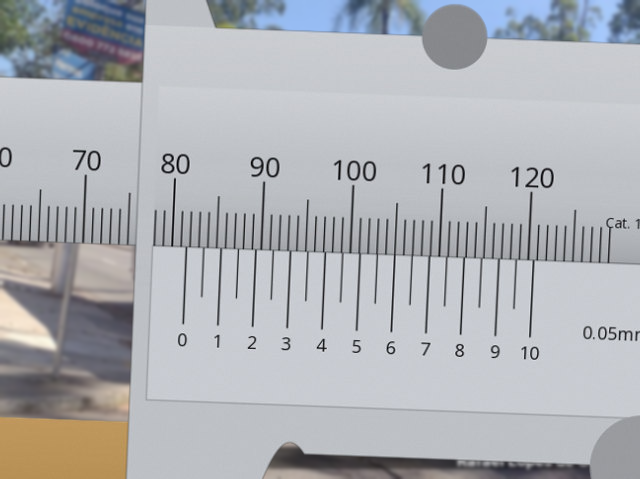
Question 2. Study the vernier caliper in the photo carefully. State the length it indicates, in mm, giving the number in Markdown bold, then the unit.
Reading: **81.6** mm
